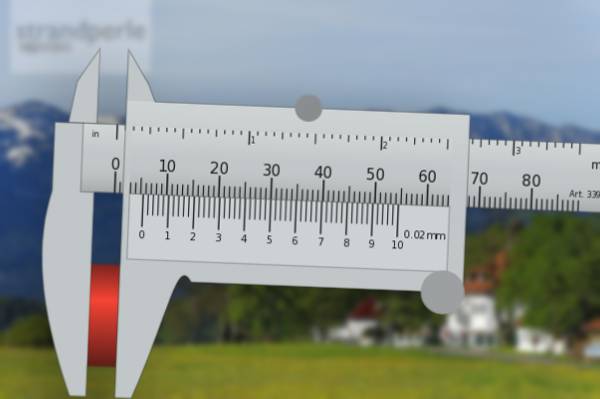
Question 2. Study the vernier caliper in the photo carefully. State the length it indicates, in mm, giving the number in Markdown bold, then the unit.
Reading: **5.5** mm
